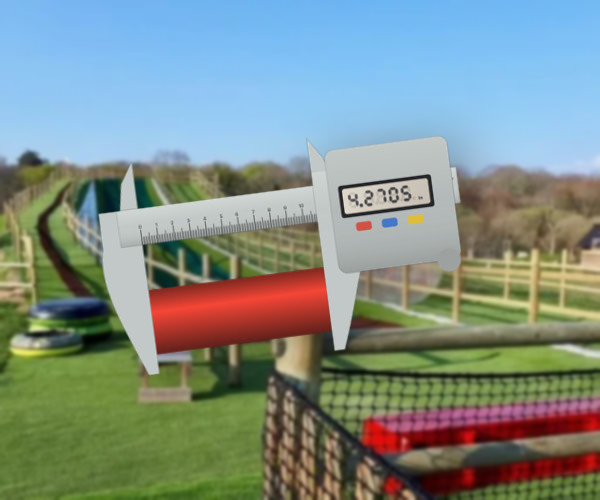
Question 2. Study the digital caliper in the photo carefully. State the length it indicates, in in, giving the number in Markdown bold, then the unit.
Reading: **4.2705** in
